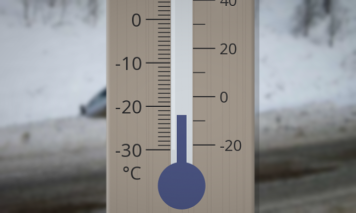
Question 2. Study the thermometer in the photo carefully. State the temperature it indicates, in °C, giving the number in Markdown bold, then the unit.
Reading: **-22** °C
